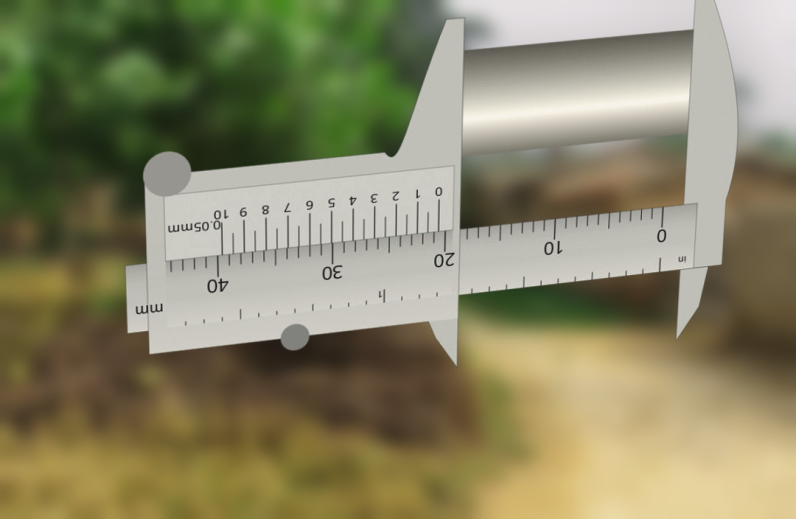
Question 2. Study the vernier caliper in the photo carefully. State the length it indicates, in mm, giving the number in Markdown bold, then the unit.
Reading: **20.6** mm
